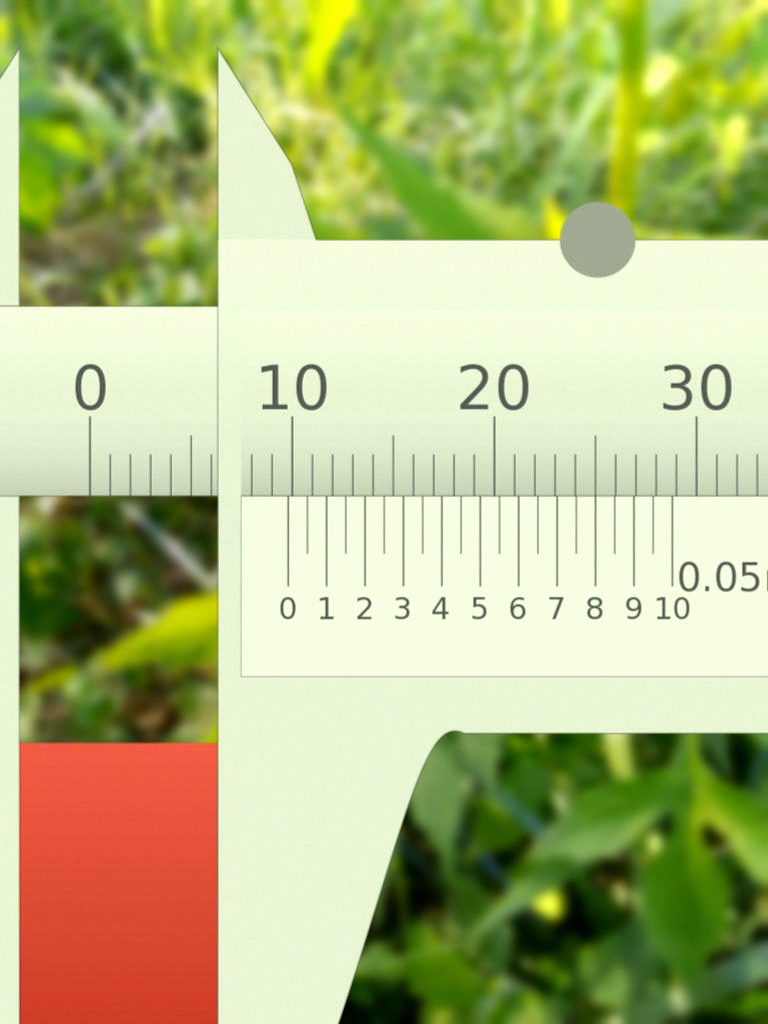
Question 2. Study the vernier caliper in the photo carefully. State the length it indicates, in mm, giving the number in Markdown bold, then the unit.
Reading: **9.8** mm
